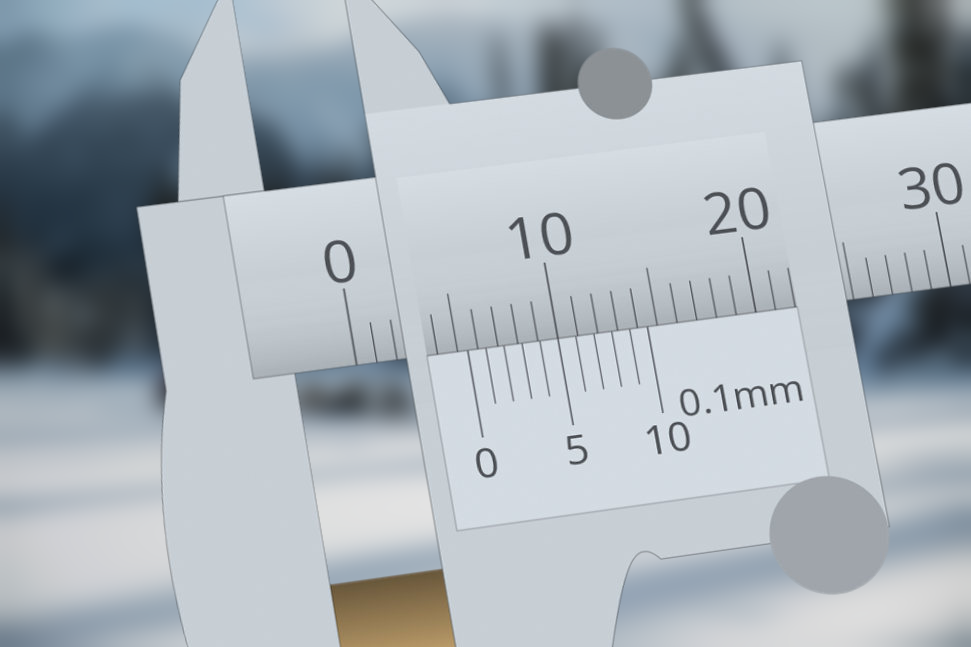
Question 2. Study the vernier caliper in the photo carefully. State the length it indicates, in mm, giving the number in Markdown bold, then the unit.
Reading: **5.5** mm
